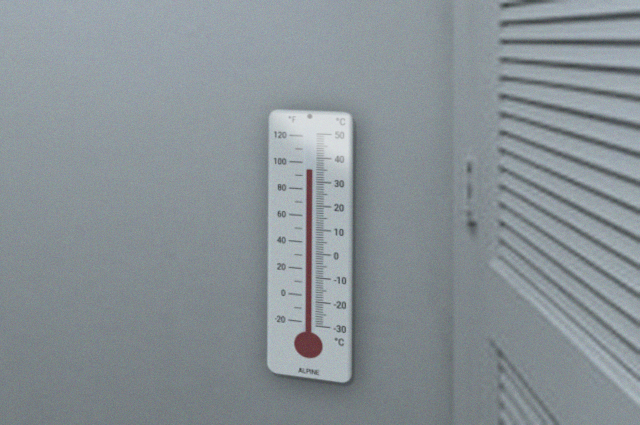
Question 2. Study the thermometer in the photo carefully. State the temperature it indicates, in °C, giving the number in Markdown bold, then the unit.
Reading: **35** °C
